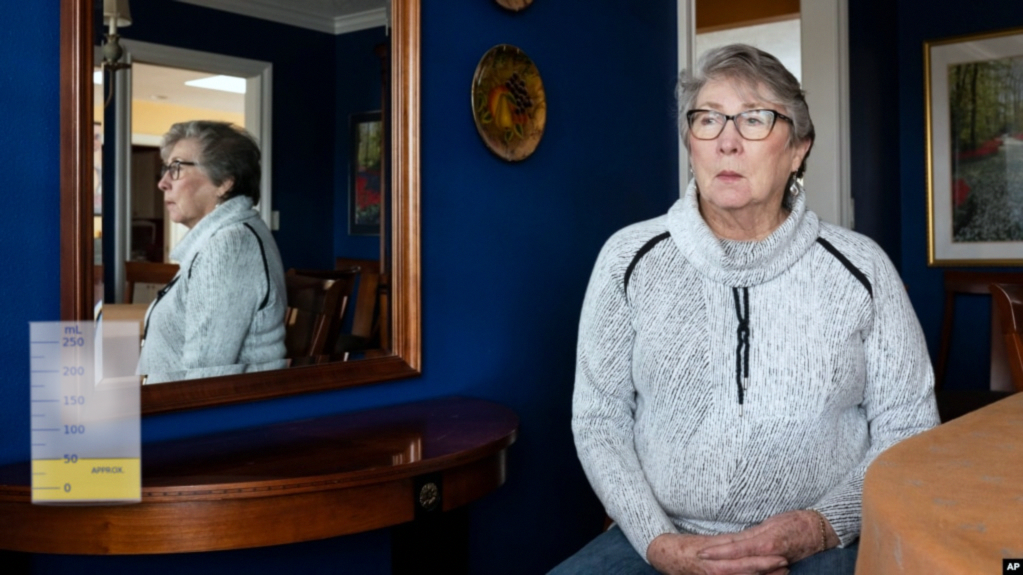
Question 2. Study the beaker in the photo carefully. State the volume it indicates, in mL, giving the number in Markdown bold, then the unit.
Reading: **50** mL
